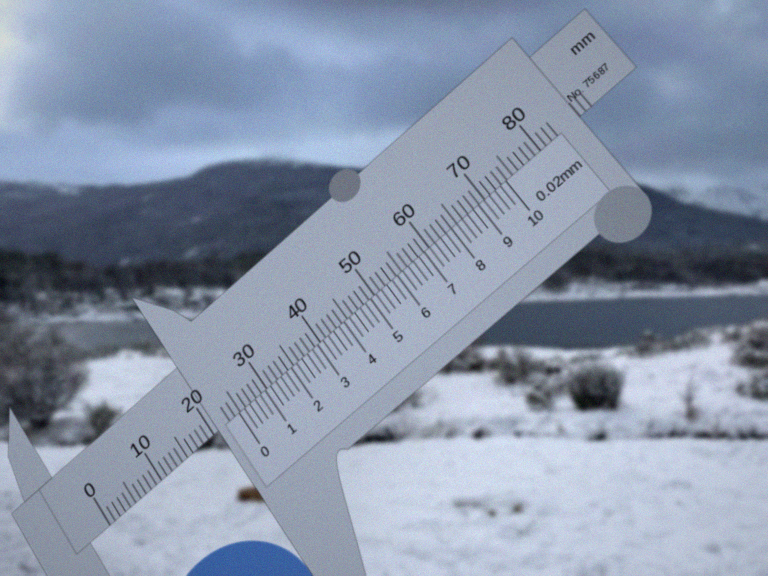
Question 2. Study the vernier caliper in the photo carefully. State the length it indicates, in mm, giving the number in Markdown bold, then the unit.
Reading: **24.8** mm
